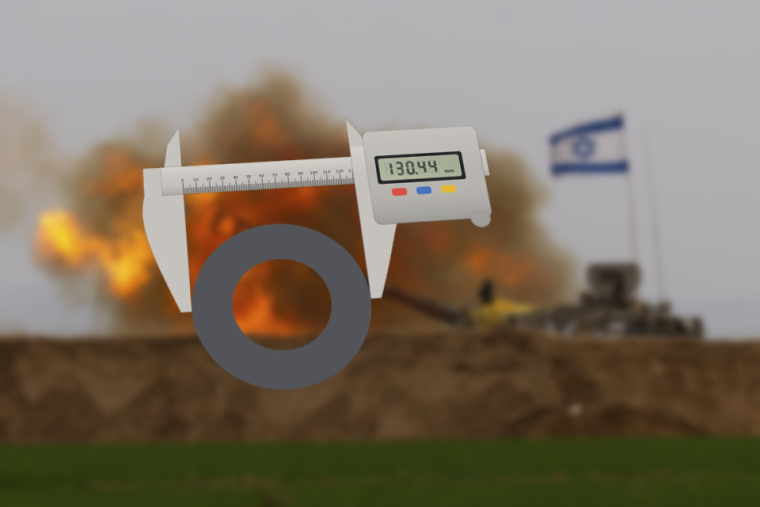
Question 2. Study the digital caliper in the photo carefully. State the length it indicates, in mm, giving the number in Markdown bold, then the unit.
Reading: **130.44** mm
